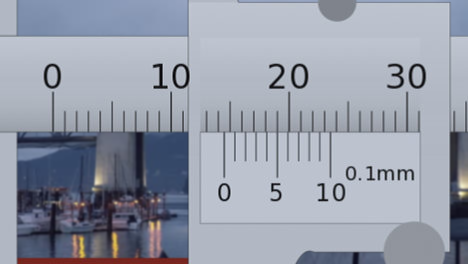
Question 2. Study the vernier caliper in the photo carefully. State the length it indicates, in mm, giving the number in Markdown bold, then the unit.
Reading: **14.5** mm
